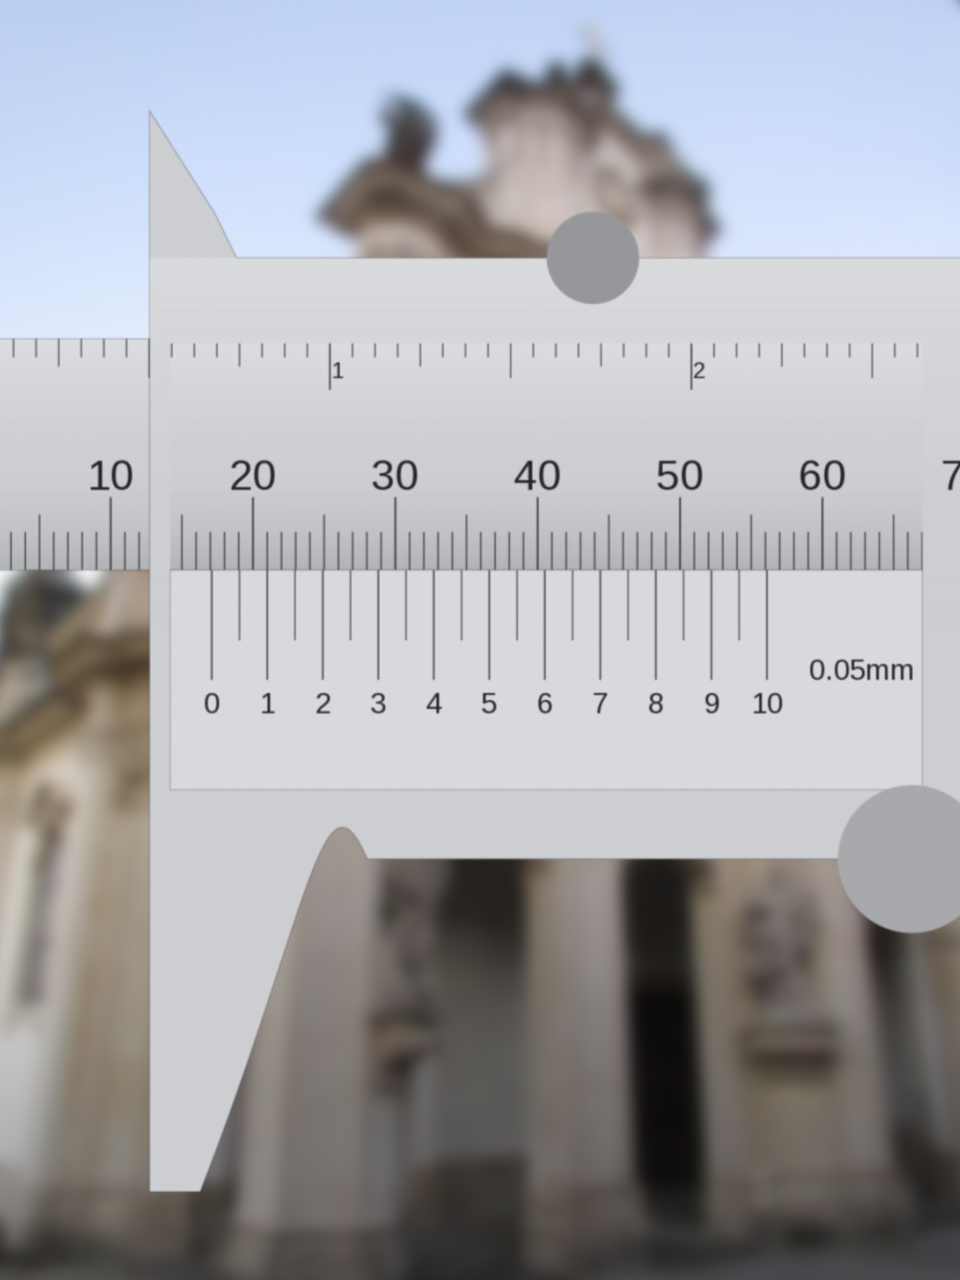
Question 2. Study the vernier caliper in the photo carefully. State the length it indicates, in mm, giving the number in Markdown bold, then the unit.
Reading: **17.1** mm
